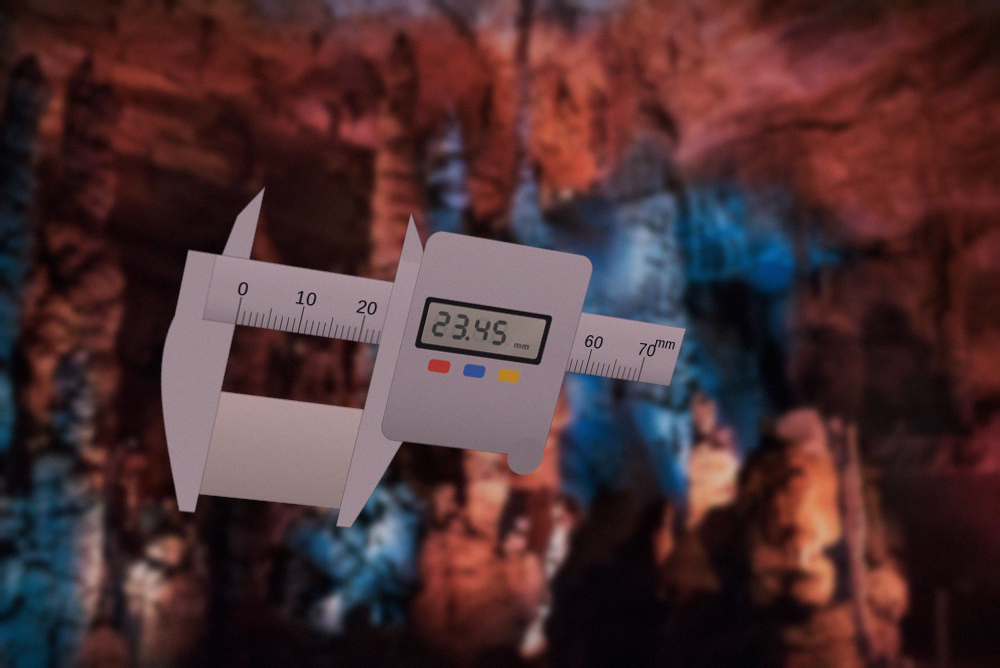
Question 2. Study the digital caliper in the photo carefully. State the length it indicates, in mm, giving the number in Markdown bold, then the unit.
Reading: **23.45** mm
